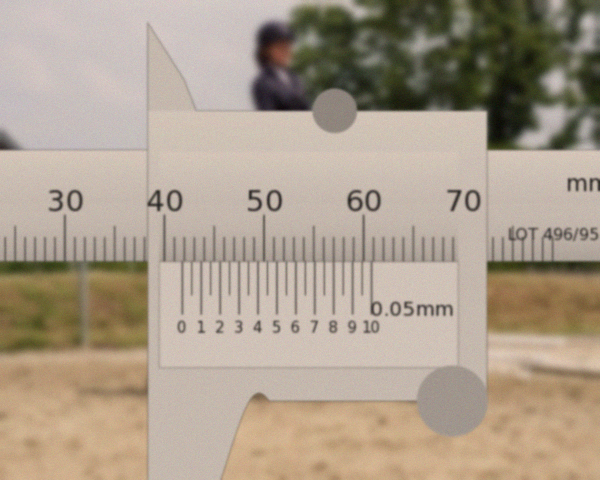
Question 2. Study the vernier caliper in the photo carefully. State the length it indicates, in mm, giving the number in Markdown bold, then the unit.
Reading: **41.8** mm
